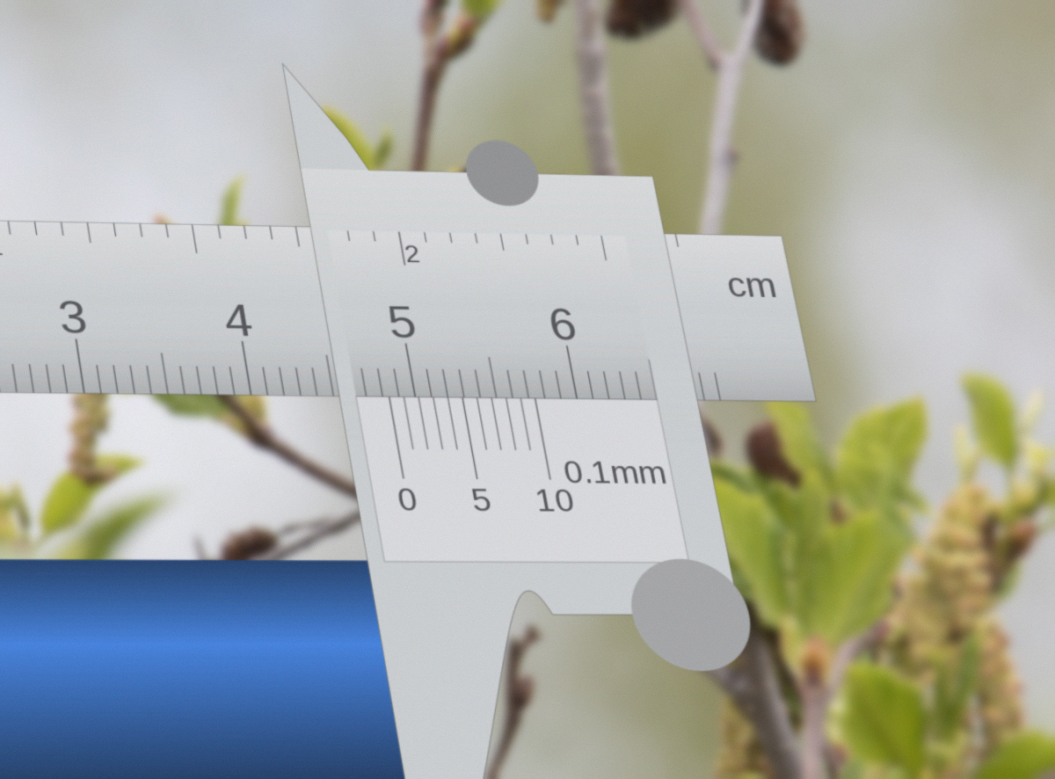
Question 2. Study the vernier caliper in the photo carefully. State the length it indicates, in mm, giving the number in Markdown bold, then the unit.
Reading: **48.4** mm
